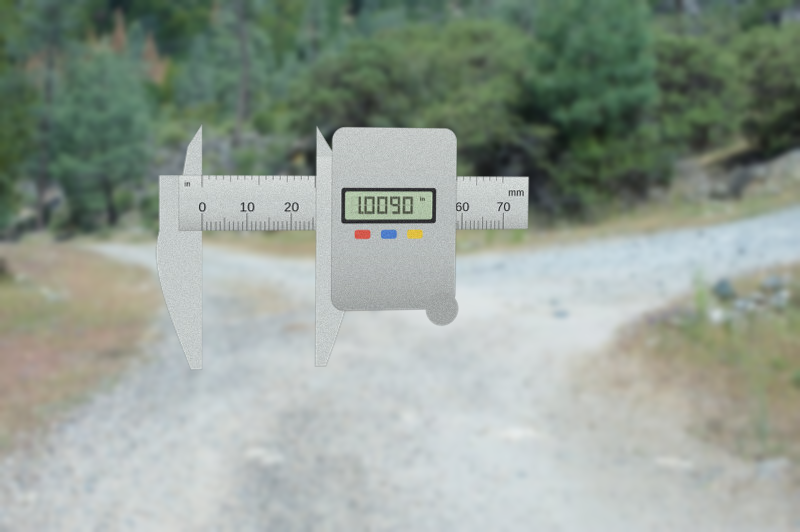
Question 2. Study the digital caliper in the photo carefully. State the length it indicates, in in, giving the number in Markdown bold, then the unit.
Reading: **1.0090** in
